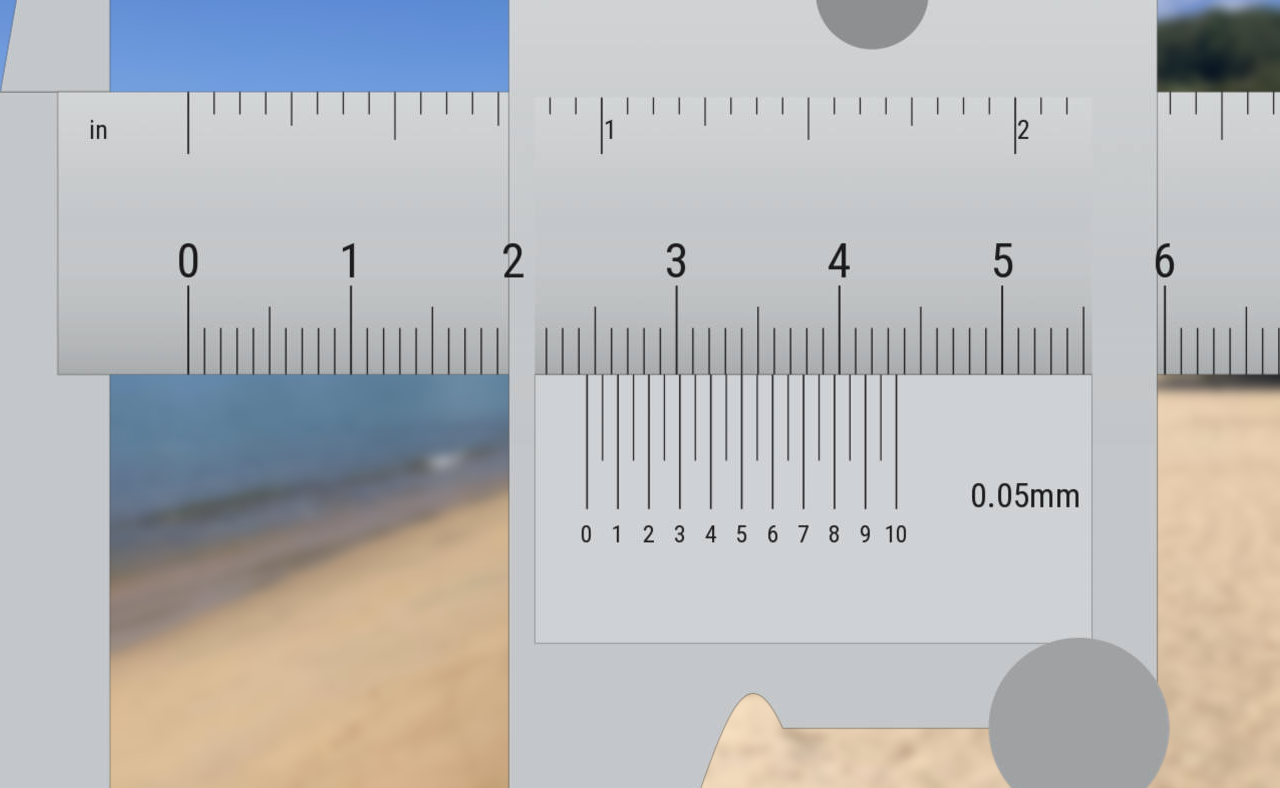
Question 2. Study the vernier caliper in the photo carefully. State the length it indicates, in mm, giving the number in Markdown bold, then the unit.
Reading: **24.5** mm
